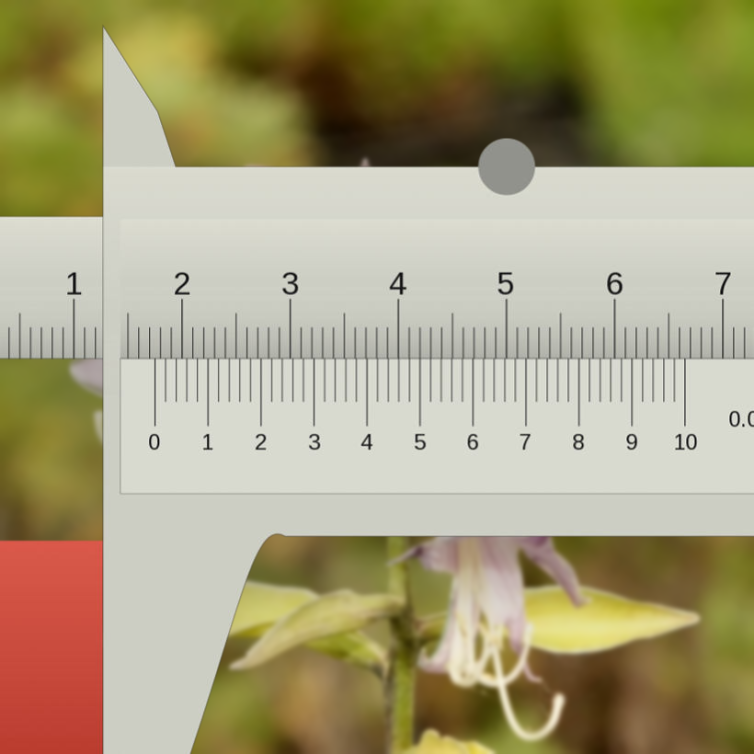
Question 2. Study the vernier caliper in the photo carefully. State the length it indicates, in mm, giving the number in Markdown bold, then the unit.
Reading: **17.5** mm
